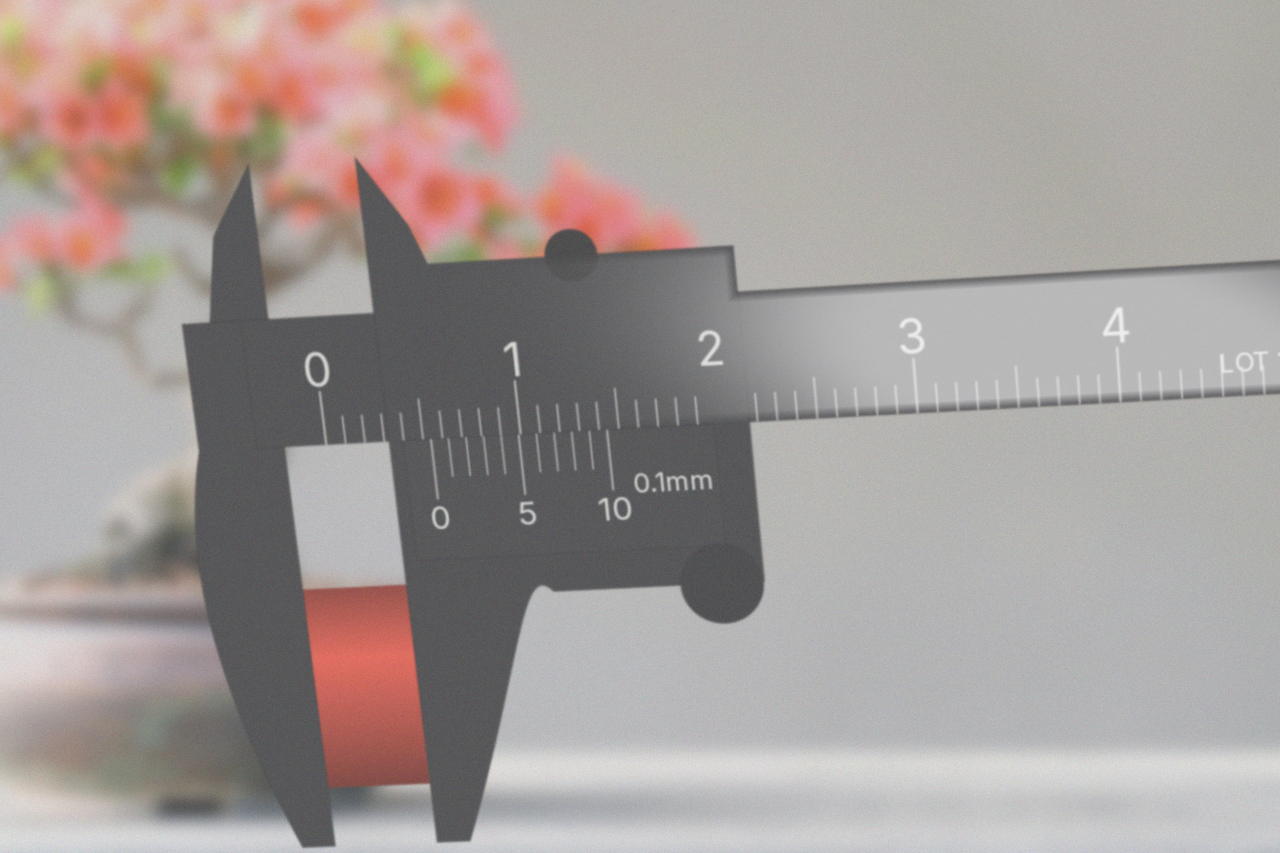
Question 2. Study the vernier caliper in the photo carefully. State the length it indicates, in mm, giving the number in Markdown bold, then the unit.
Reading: **5.4** mm
